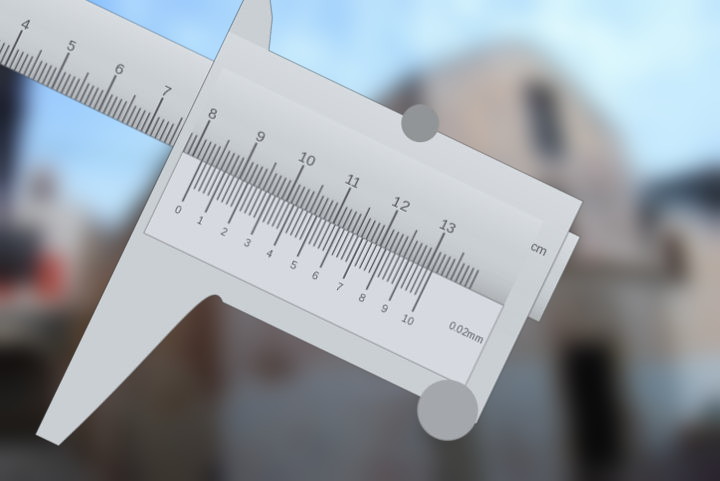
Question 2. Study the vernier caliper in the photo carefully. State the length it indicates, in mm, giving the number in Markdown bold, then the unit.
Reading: **82.0** mm
